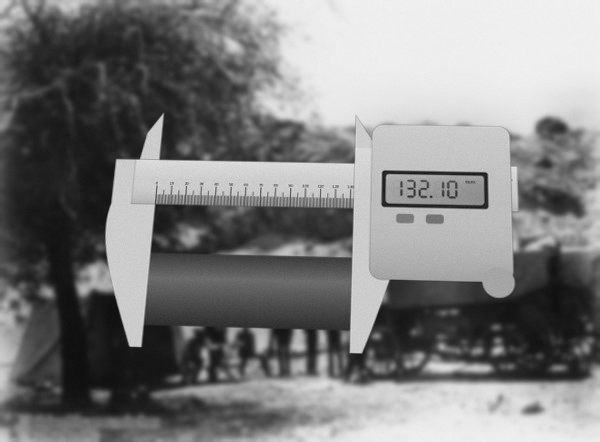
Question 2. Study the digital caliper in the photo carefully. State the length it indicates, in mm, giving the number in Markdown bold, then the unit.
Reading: **132.10** mm
